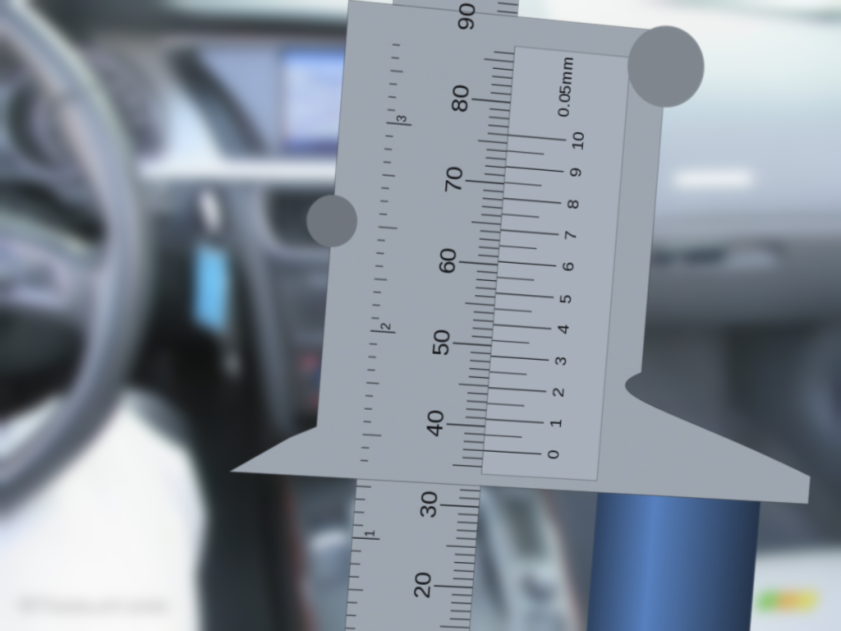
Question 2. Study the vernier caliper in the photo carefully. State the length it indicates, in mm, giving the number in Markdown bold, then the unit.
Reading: **37.0** mm
